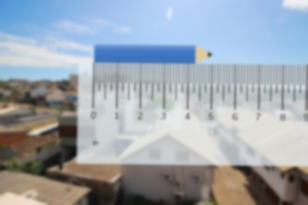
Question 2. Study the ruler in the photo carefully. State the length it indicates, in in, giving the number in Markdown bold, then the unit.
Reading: **5** in
